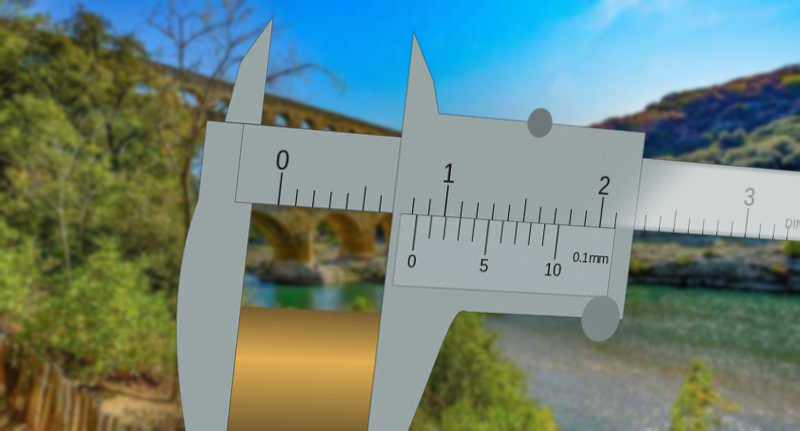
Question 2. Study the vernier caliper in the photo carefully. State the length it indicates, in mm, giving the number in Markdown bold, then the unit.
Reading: **8.3** mm
